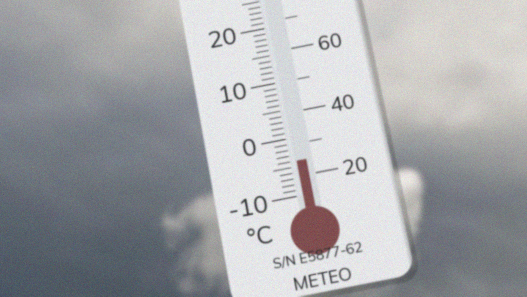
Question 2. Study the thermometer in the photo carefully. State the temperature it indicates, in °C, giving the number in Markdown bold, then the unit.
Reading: **-4** °C
